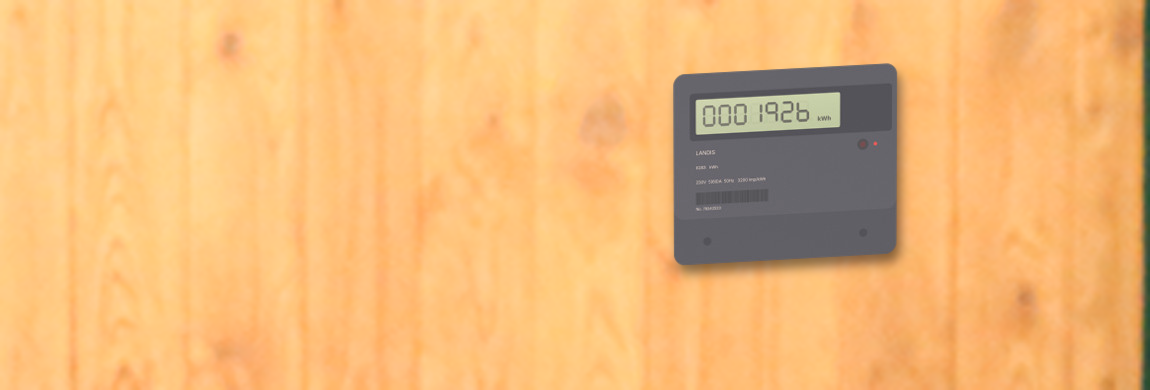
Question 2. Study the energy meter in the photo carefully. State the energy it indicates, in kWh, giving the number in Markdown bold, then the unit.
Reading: **1926** kWh
